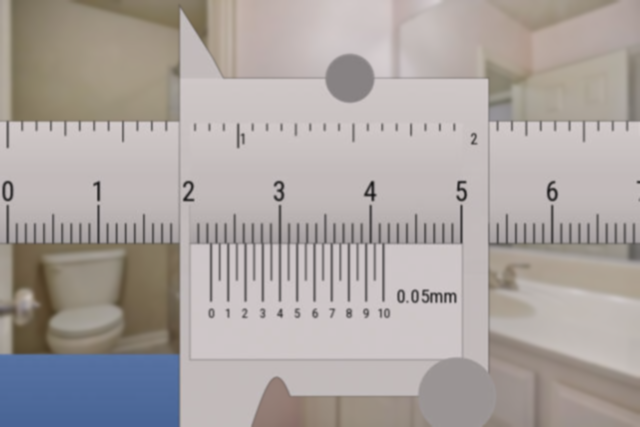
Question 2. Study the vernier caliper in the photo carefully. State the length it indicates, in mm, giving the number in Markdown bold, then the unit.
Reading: **22.4** mm
